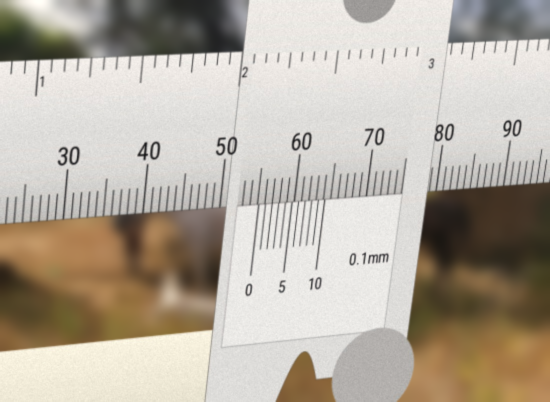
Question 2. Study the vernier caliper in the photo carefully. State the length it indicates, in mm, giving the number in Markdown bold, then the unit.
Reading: **55.2** mm
